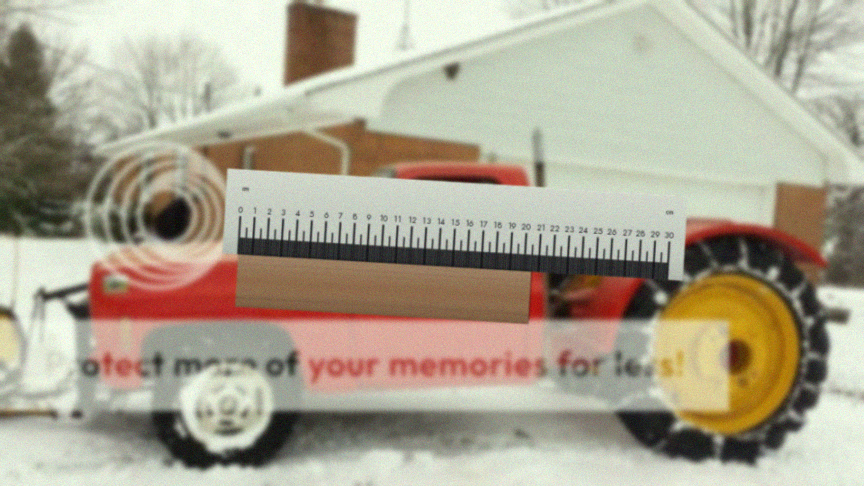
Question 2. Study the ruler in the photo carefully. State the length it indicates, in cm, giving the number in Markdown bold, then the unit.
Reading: **20.5** cm
